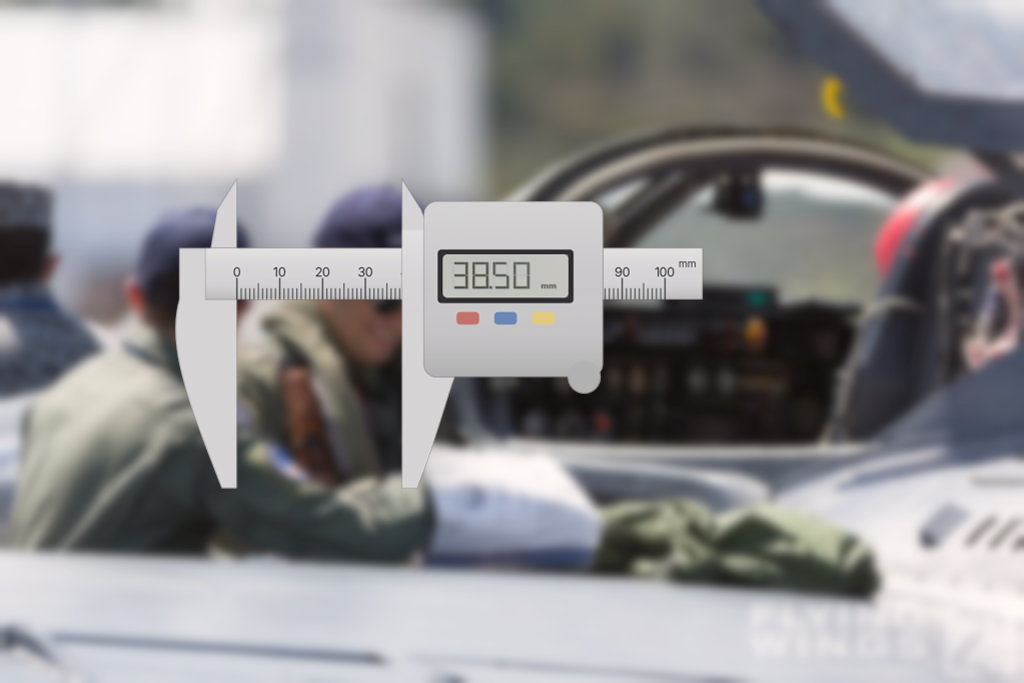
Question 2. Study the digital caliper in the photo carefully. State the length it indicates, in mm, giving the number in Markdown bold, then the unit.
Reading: **38.50** mm
